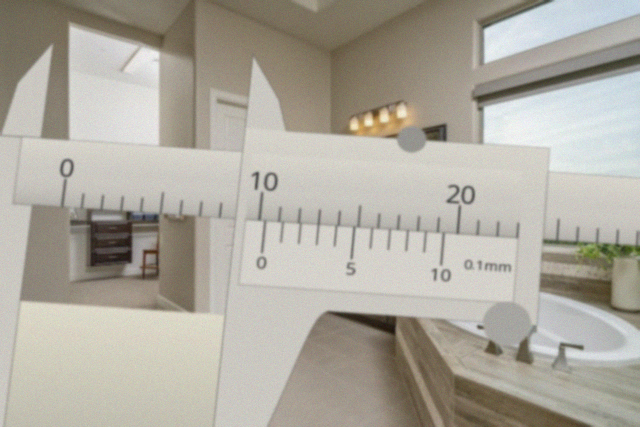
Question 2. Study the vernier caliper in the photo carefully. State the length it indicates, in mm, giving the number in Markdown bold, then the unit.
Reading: **10.3** mm
